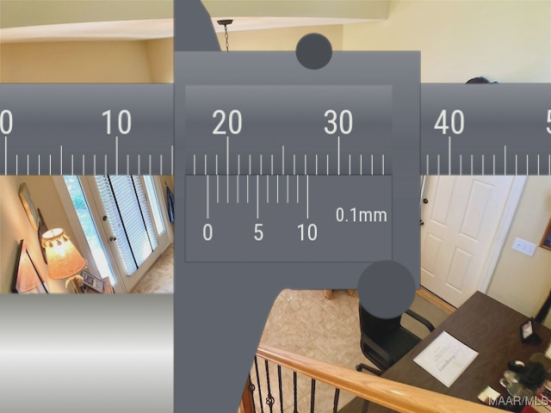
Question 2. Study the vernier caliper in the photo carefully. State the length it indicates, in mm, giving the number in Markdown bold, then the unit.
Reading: **18.2** mm
